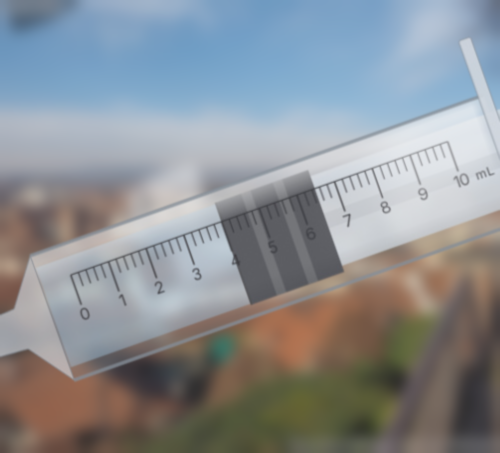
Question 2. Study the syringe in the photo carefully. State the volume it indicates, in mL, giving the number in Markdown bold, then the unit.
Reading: **4** mL
